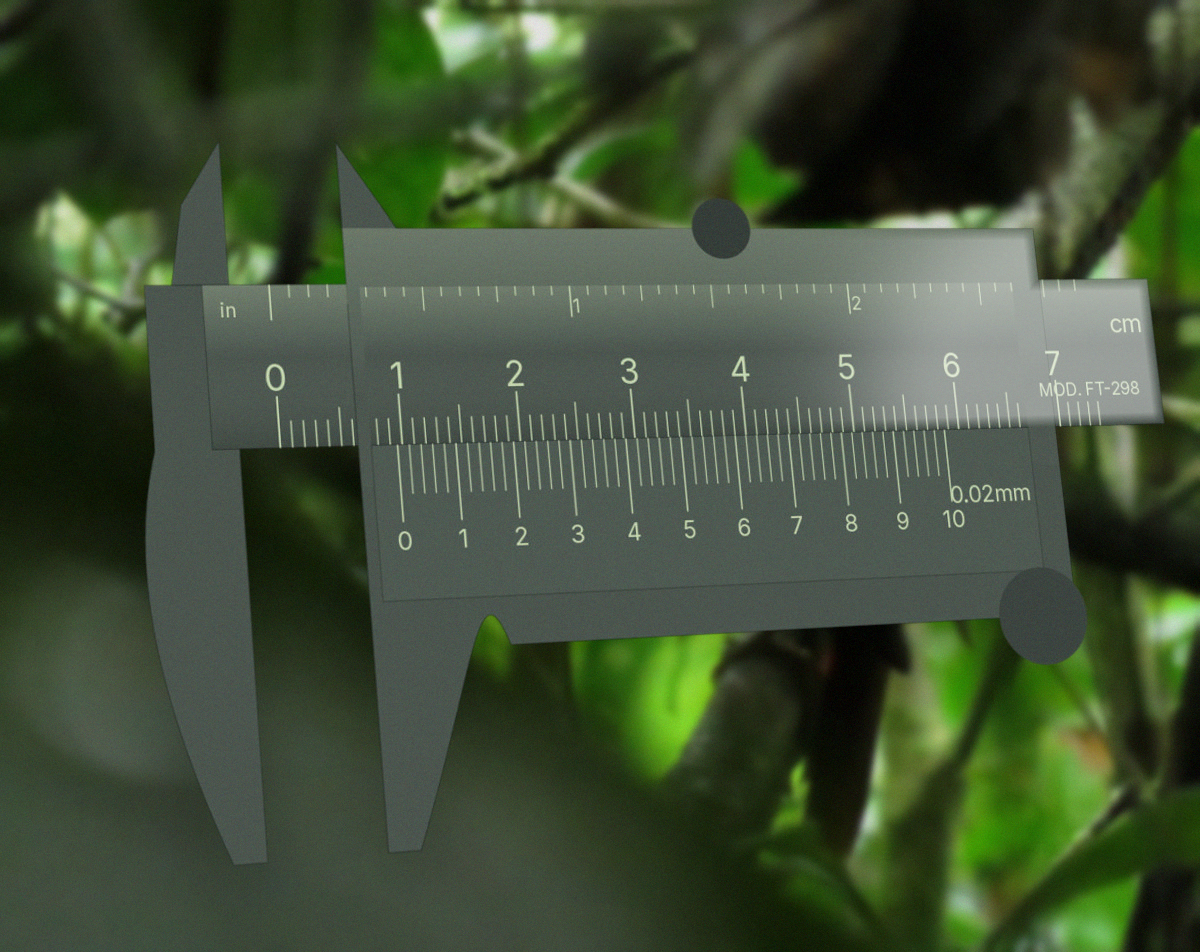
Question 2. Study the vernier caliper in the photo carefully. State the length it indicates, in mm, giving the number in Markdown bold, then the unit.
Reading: **9.6** mm
